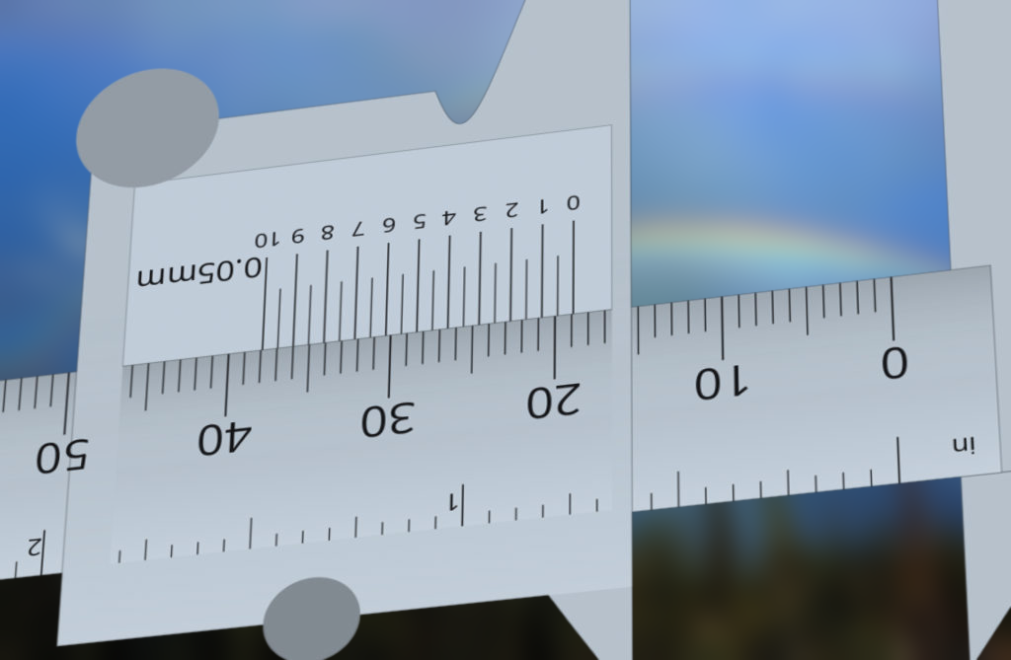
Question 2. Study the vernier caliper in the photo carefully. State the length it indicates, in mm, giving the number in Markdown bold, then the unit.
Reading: **18.9** mm
